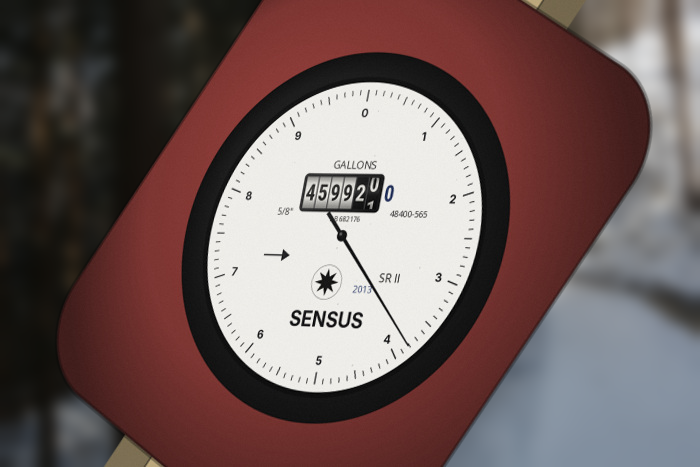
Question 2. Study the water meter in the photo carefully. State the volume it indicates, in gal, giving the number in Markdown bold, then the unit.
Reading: **4599203.8** gal
